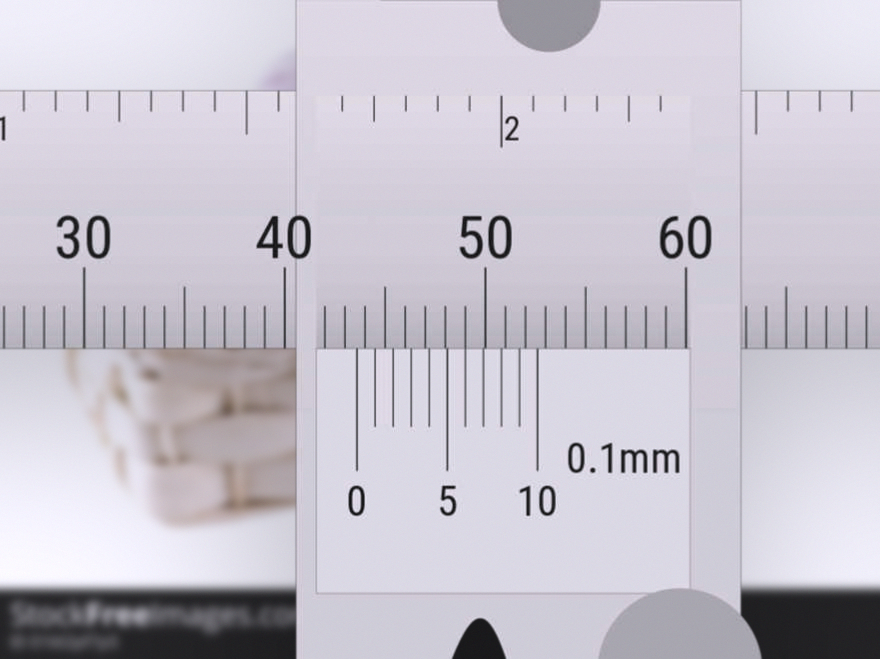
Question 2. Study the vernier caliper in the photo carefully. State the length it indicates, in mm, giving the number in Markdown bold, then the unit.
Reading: **43.6** mm
